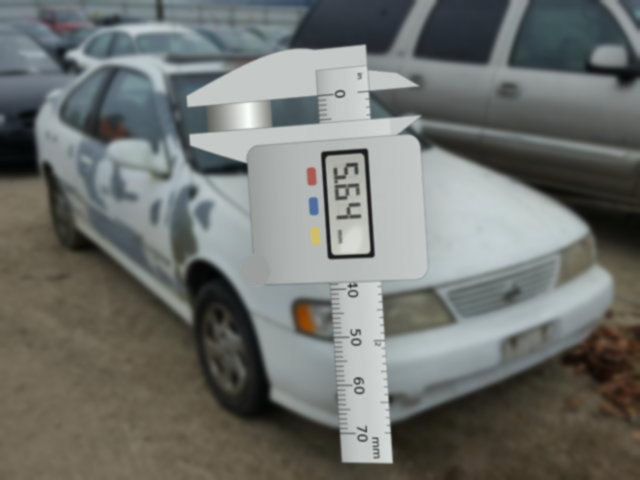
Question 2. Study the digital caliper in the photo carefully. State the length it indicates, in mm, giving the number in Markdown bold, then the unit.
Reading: **5.64** mm
